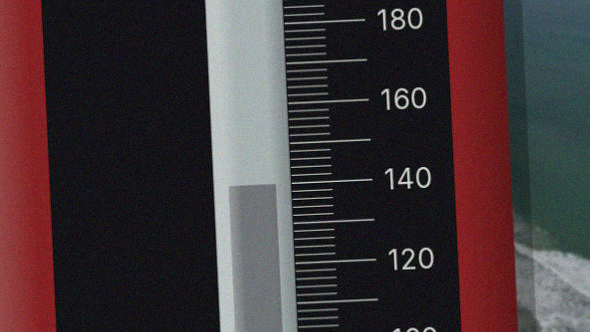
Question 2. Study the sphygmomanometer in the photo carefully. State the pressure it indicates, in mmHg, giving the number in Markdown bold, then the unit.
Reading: **140** mmHg
